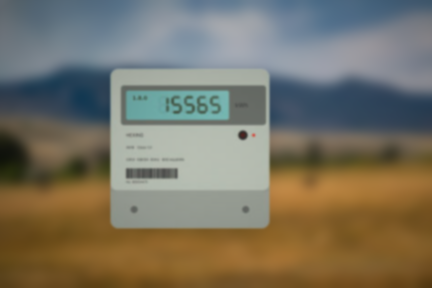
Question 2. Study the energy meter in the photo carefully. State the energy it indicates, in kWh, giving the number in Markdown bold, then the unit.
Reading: **15565** kWh
